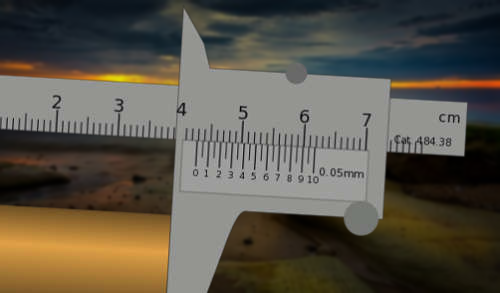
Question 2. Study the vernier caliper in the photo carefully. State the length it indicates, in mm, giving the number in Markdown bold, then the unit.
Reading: **42.8** mm
